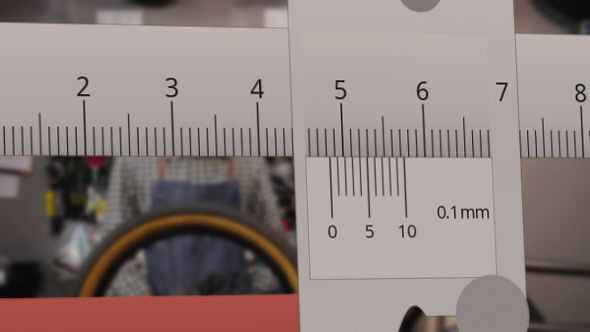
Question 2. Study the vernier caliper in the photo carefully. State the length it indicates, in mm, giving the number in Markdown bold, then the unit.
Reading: **48.4** mm
